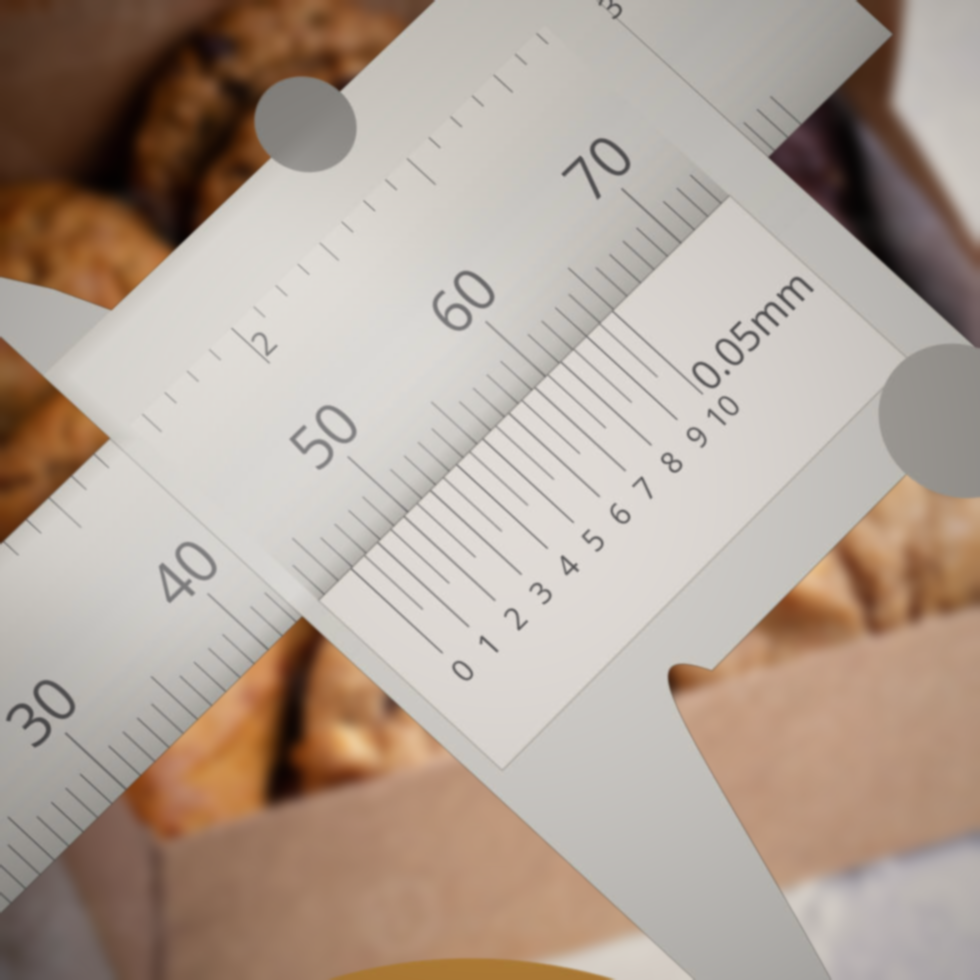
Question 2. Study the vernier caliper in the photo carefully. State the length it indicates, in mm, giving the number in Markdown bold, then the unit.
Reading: **45.9** mm
